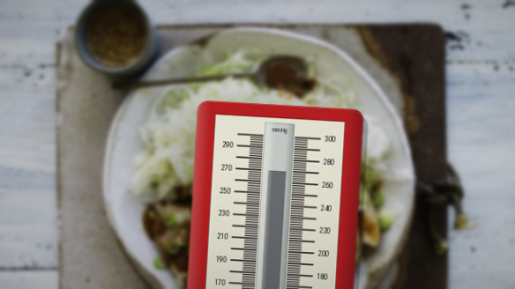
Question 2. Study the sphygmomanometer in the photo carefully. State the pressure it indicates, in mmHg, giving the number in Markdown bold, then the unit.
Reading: **270** mmHg
